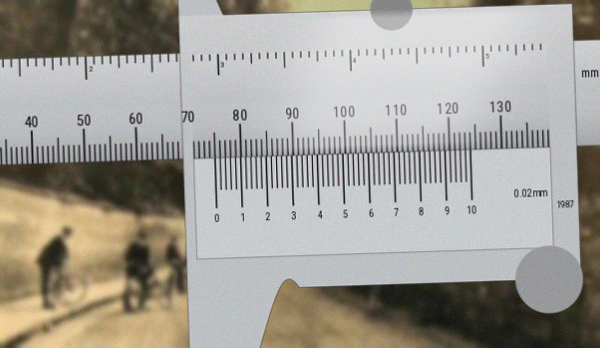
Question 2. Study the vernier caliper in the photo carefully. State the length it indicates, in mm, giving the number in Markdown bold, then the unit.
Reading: **75.0** mm
